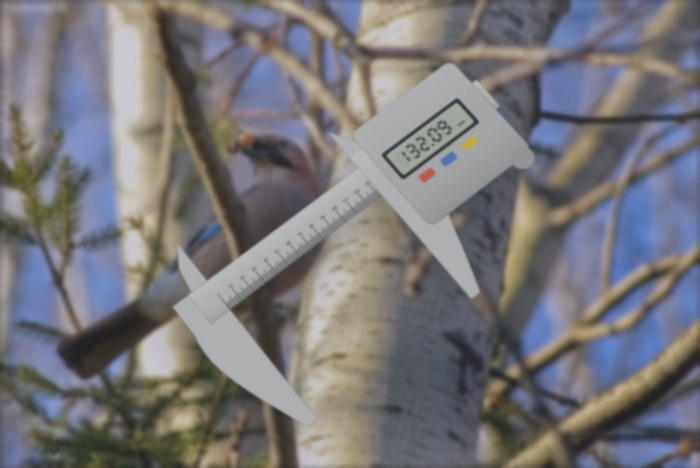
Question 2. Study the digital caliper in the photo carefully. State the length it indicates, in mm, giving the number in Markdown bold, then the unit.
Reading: **132.09** mm
